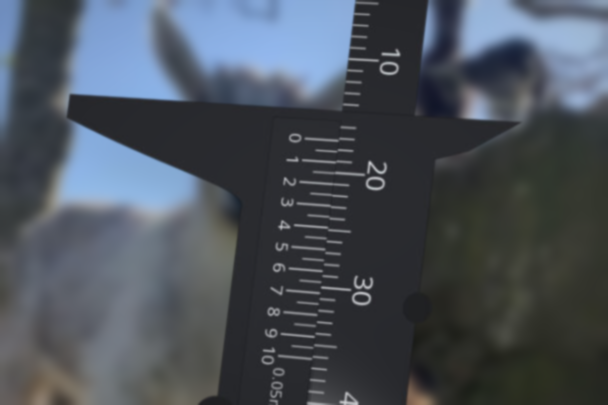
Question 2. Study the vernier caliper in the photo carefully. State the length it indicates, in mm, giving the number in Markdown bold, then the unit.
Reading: **17.2** mm
